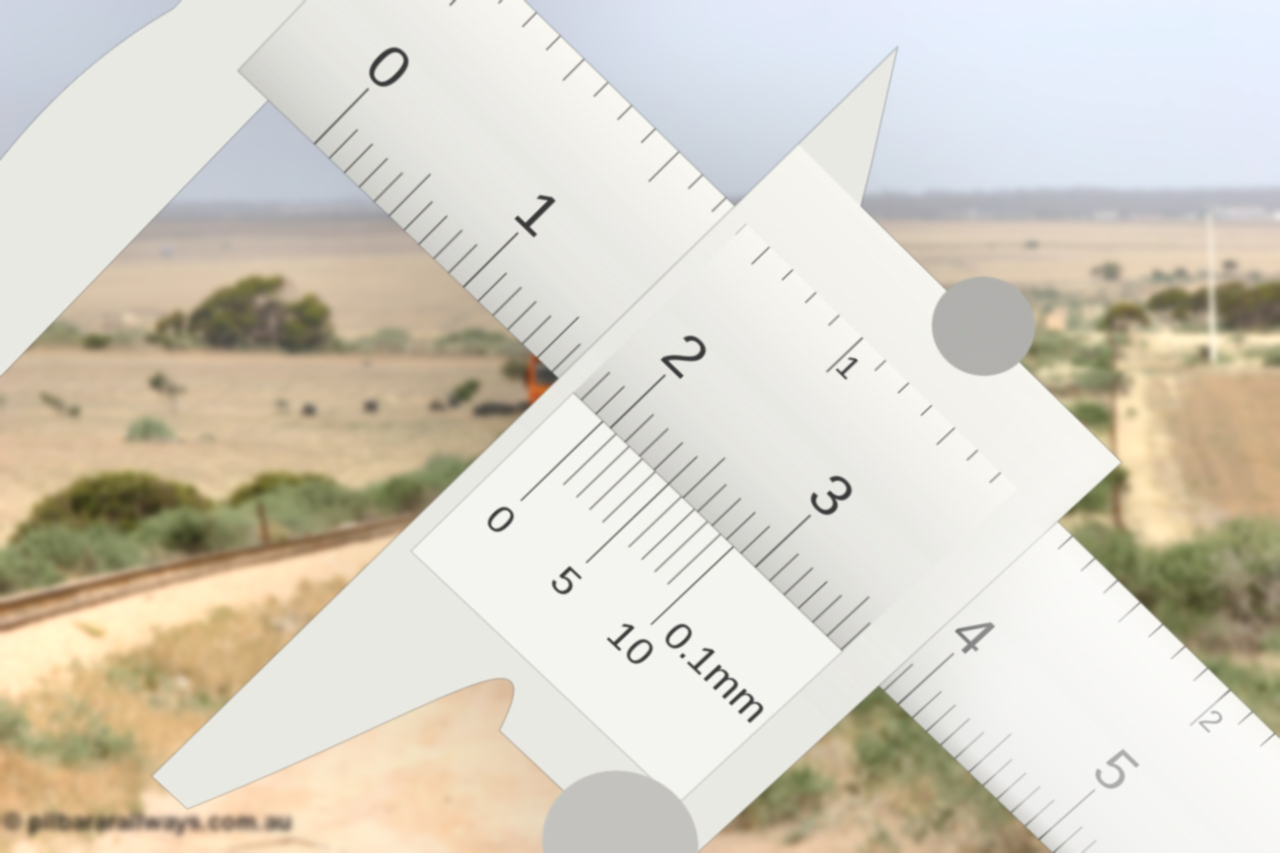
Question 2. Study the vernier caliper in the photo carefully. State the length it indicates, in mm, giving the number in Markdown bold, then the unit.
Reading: **19.5** mm
